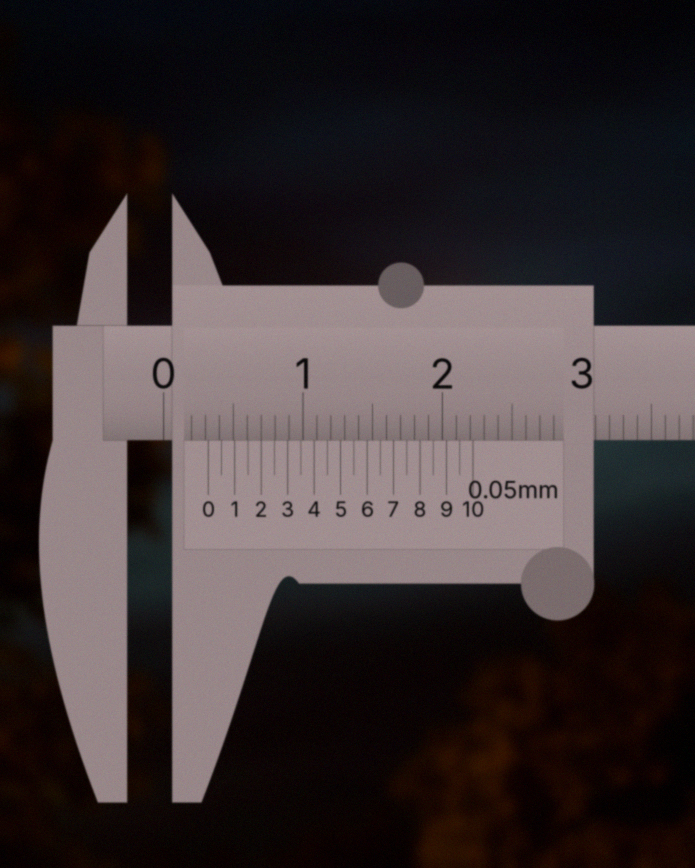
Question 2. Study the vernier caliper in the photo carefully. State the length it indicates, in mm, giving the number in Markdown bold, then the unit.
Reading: **3.2** mm
